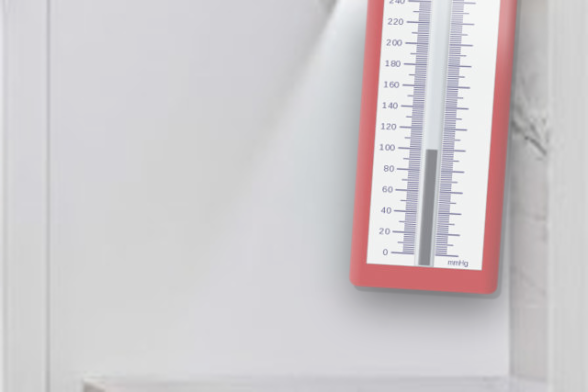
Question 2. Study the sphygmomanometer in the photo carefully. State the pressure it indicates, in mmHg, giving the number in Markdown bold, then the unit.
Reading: **100** mmHg
